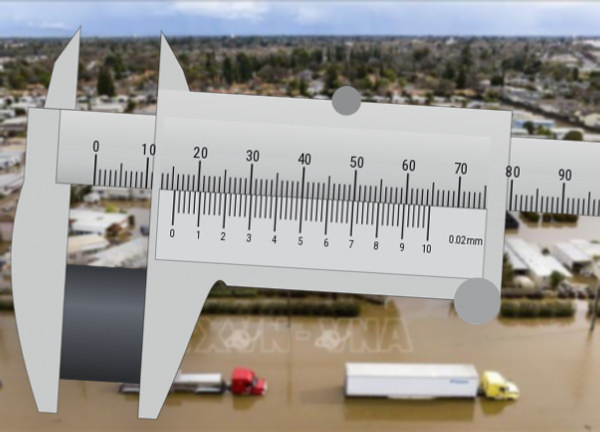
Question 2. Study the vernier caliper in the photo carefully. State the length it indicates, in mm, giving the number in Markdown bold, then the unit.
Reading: **15.5** mm
